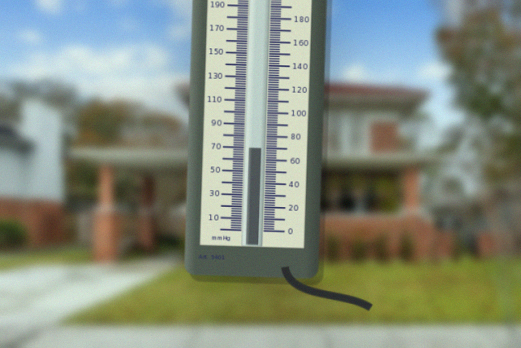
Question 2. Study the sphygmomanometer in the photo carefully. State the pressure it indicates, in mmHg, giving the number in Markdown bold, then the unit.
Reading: **70** mmHg
